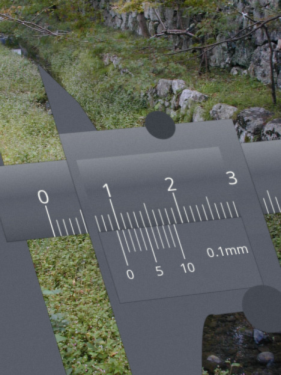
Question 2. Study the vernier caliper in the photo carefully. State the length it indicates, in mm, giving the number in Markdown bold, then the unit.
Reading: **9.6** mm
